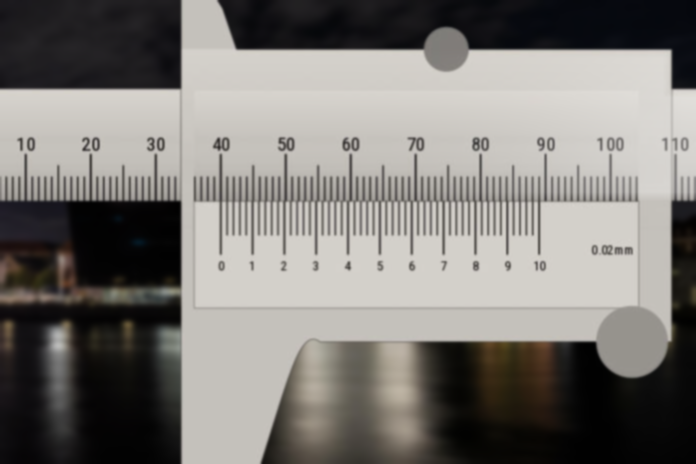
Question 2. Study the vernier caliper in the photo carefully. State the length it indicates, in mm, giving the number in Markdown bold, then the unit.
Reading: **40.0** mm
